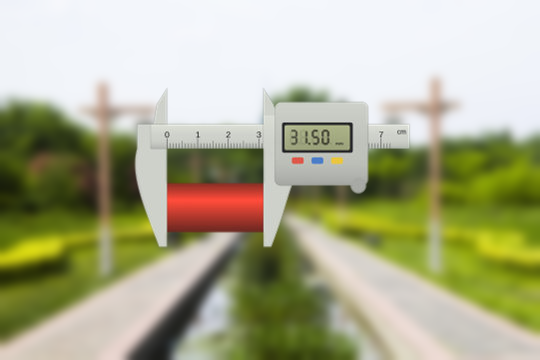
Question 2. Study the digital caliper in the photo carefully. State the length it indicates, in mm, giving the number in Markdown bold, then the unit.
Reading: **31.50** mm
